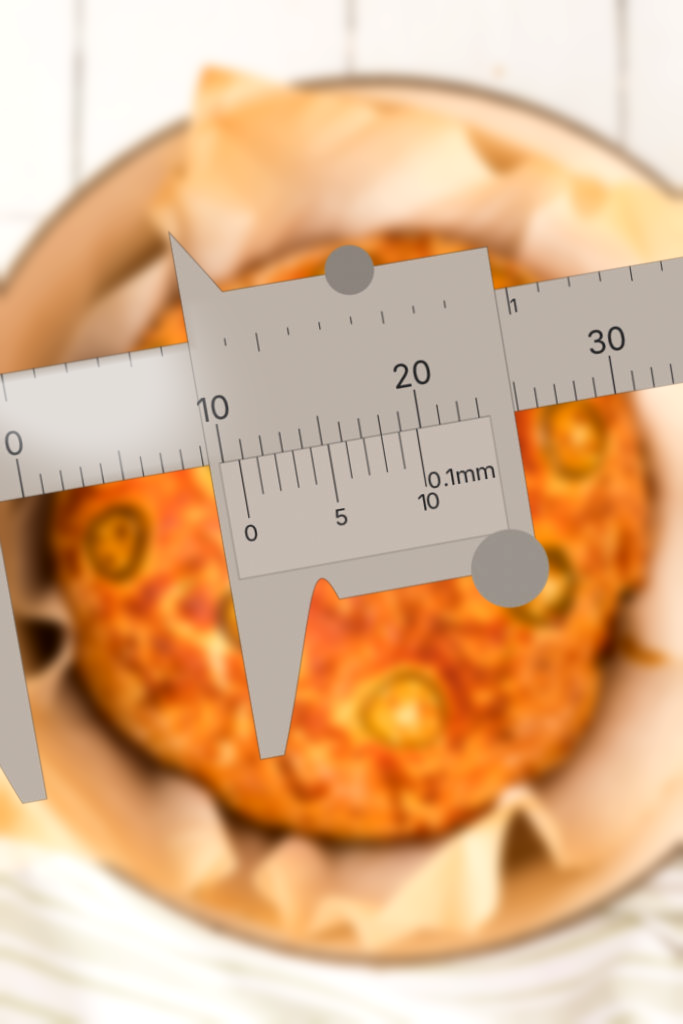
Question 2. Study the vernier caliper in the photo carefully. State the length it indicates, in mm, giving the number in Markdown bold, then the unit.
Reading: **10.8** mm
